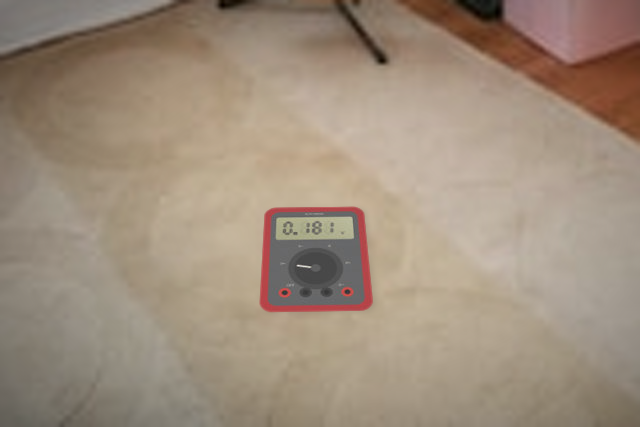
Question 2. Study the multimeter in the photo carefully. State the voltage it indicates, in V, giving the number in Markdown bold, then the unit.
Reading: **0.181** V
